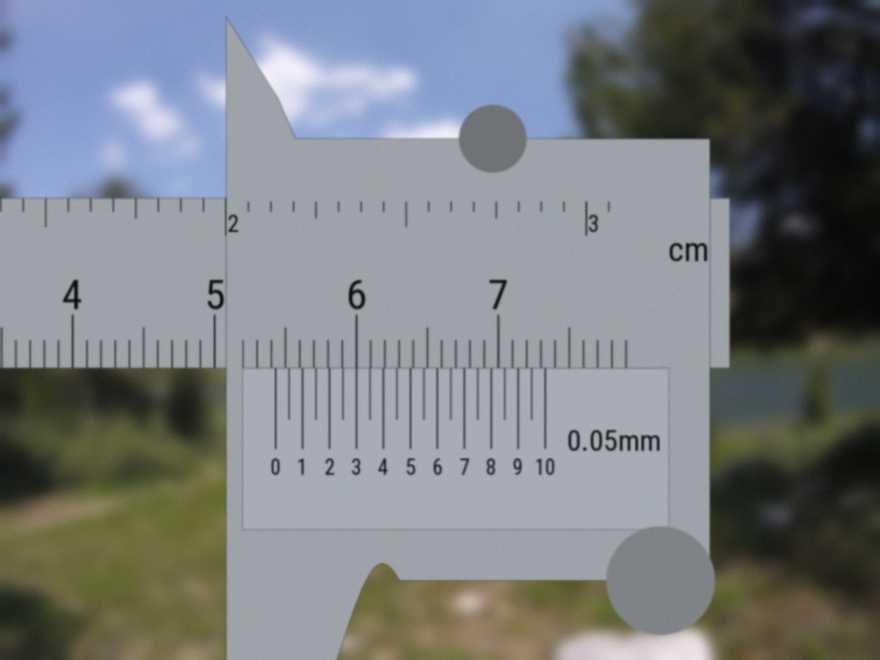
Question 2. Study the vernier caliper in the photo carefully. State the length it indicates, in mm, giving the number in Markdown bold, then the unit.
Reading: **54.3** mm
